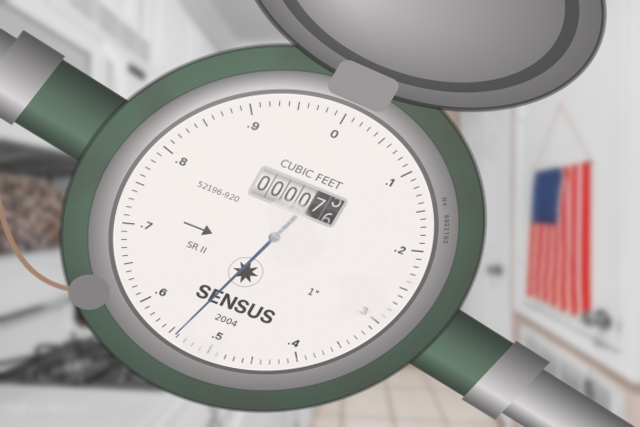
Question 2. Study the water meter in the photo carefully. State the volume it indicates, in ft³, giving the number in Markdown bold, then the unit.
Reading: **75.54** ft³
